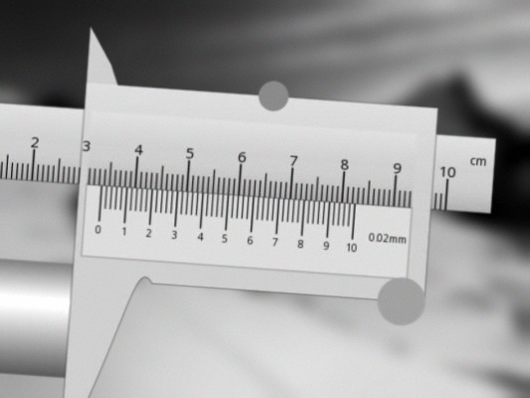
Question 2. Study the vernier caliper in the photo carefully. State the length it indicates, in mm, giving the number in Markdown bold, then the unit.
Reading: **33.5** mm
